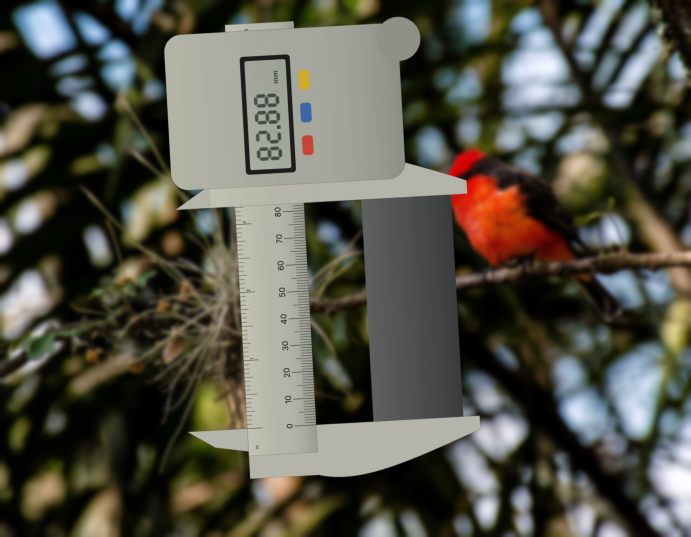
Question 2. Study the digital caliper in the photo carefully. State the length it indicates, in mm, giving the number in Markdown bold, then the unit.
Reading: **82.88** mm
